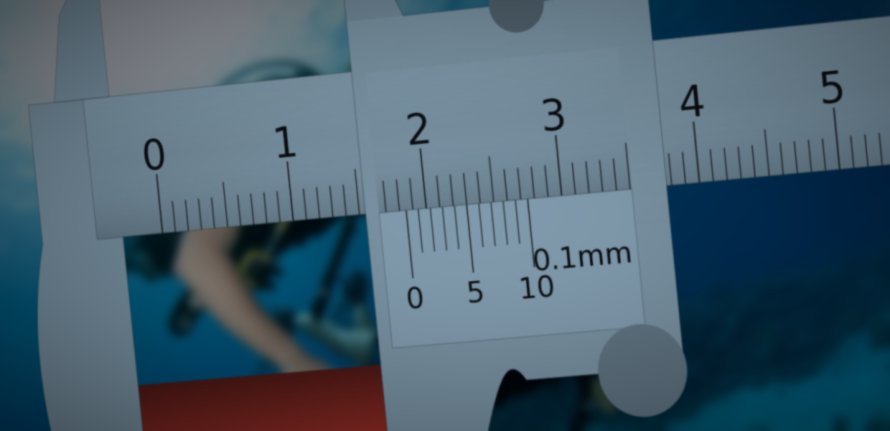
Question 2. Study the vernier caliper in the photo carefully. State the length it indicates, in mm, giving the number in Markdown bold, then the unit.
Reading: **18.5** mm
